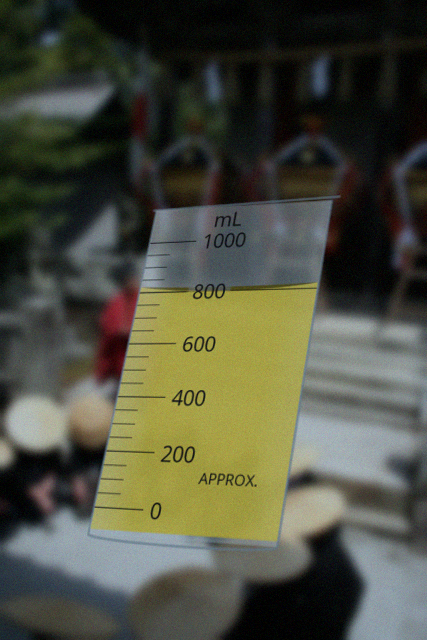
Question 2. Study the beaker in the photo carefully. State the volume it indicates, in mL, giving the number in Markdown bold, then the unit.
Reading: **800** mL
